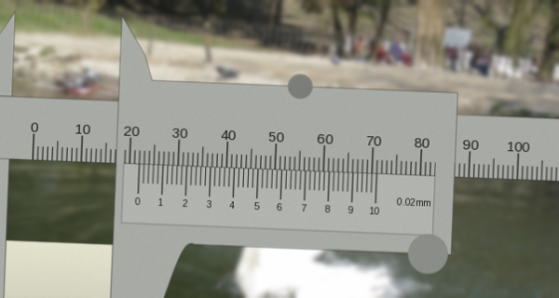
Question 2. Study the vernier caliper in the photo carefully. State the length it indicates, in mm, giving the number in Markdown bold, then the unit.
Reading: **22.0** mm
